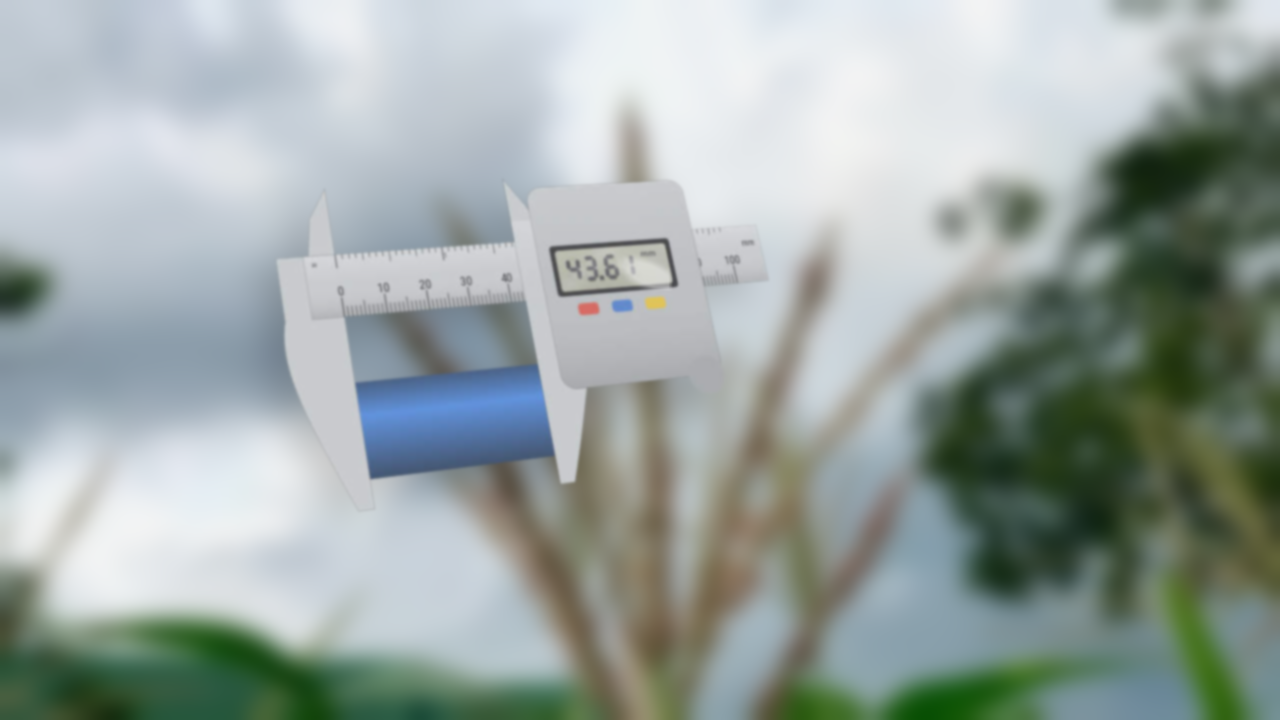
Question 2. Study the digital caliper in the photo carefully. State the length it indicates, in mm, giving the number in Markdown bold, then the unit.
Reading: **43.61** mm
